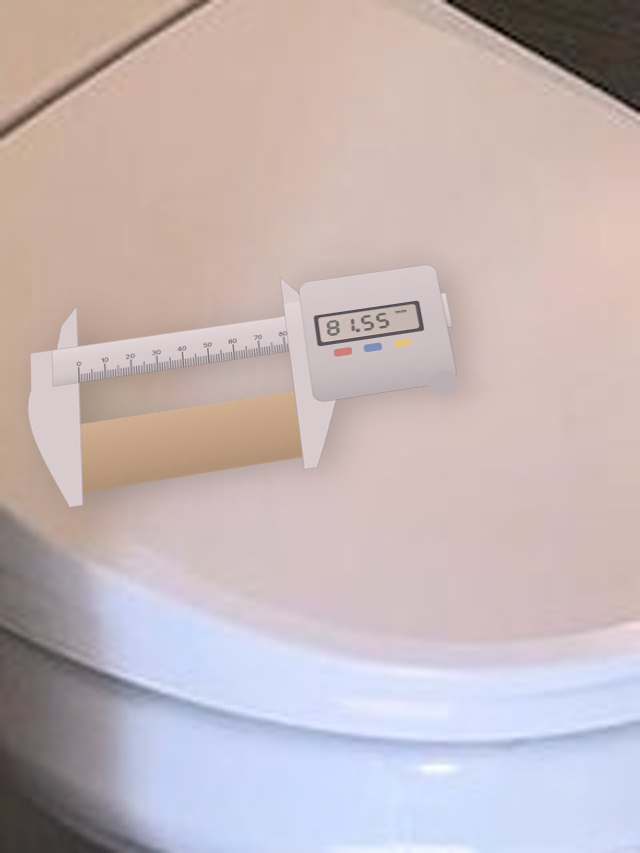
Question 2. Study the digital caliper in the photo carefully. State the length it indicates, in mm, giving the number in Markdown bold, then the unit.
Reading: **81.55** mm
